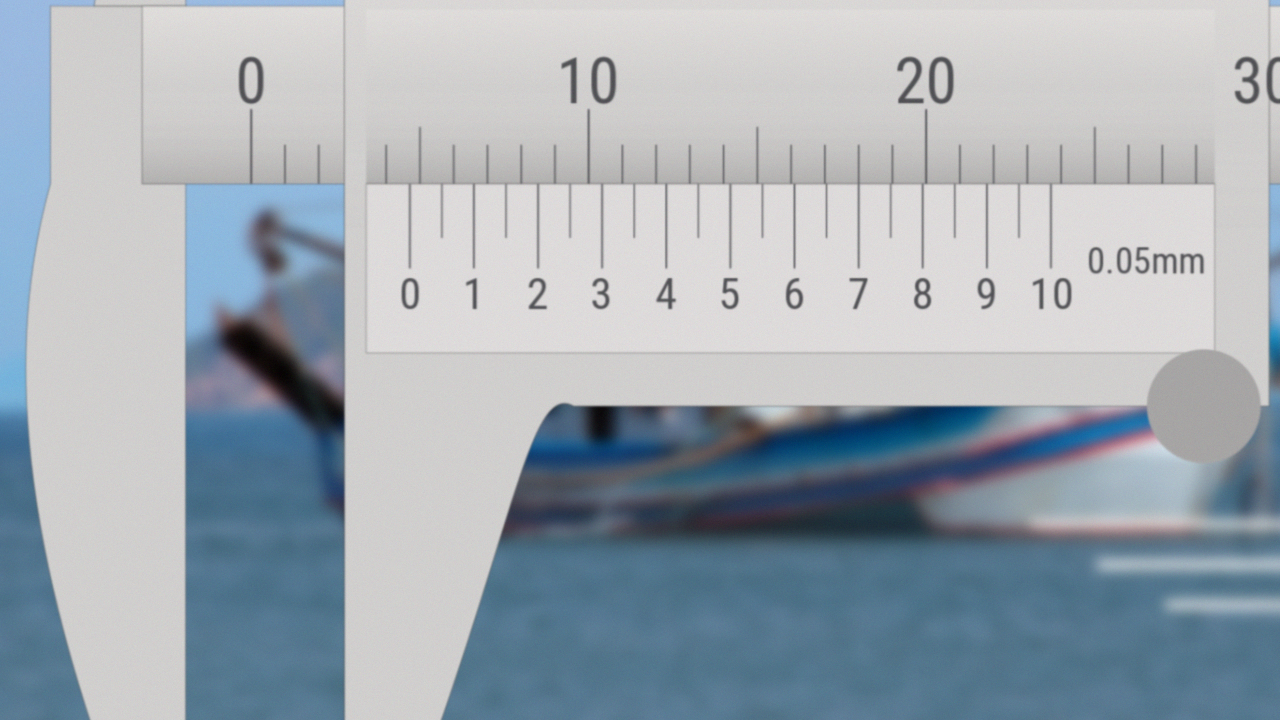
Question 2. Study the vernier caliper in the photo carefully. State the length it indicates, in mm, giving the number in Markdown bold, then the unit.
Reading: **4.70** mm
